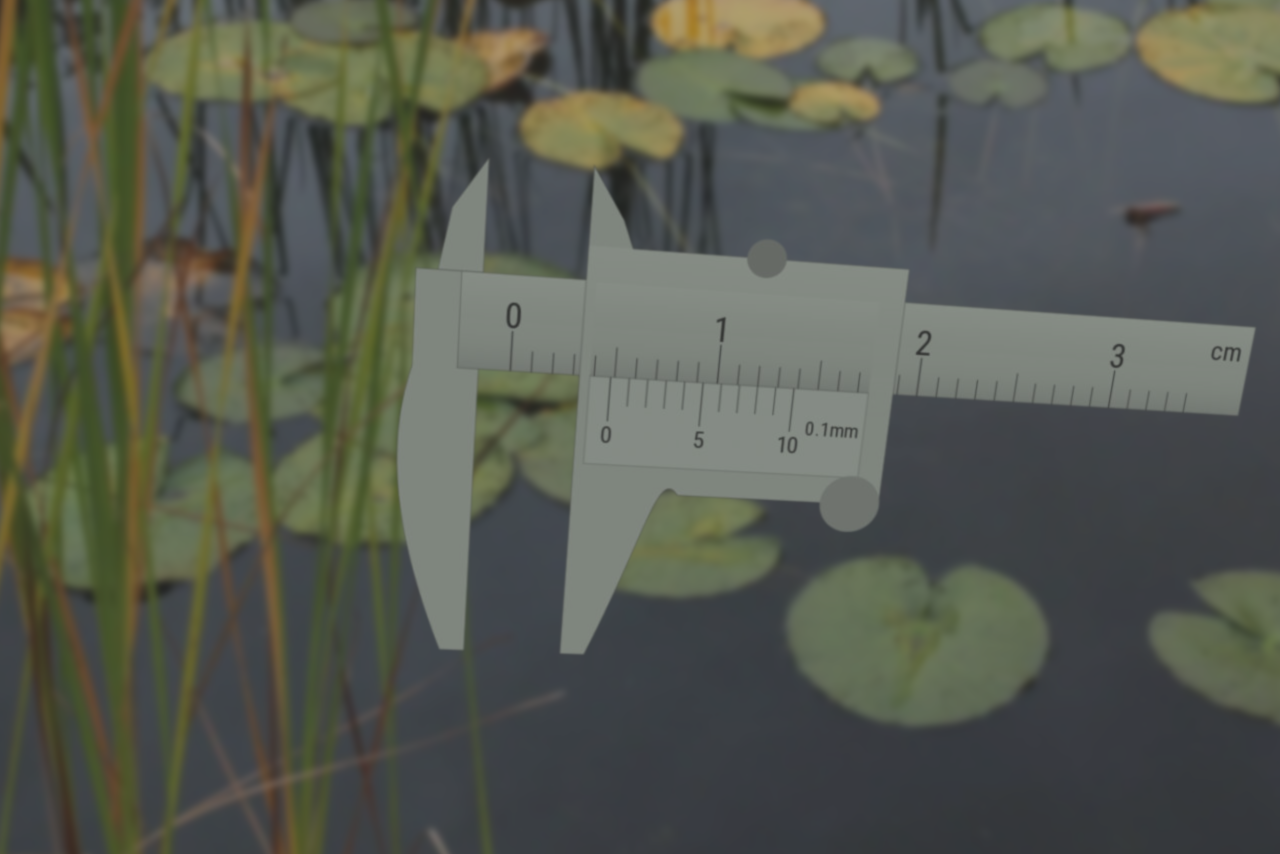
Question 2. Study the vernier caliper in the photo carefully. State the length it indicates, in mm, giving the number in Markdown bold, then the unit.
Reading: **4.8** mm
